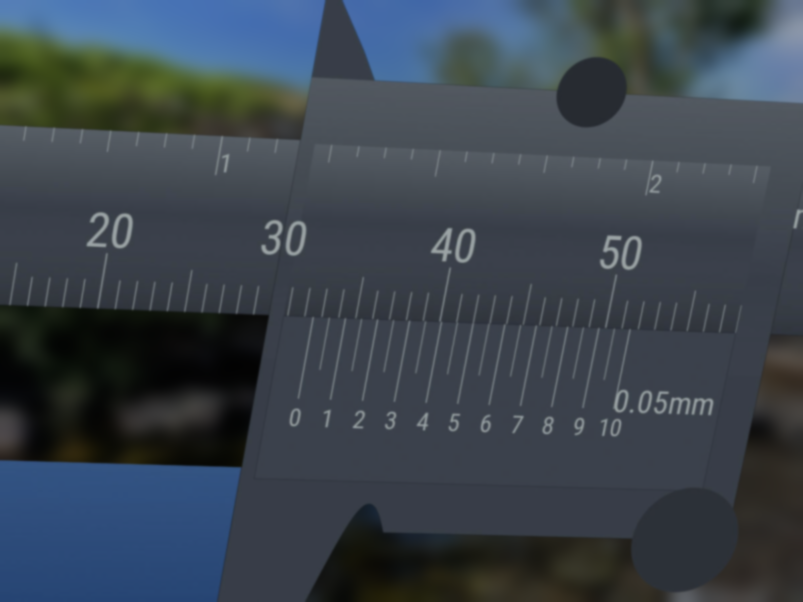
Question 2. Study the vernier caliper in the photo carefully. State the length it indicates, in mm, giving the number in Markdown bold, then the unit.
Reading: **32.5** mm
